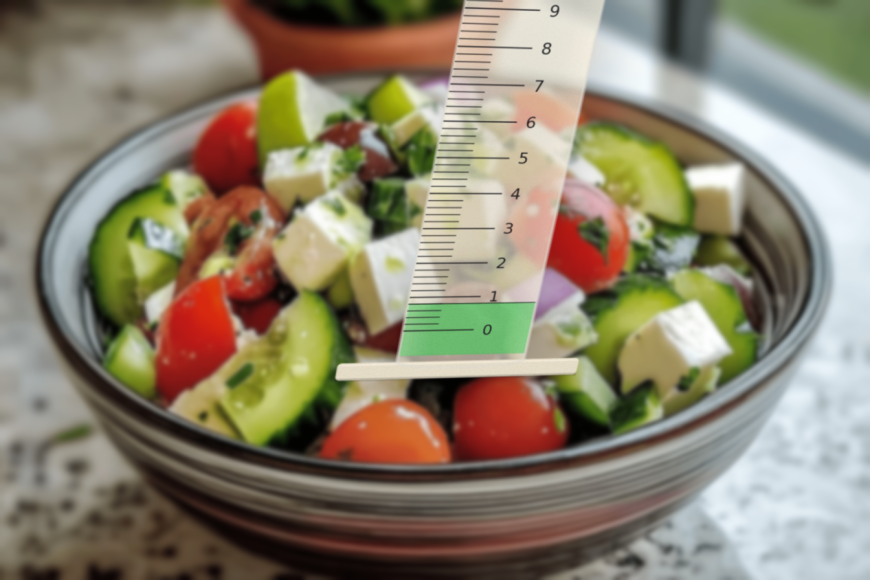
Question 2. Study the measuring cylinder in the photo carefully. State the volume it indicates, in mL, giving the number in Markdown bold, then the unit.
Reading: **0.8** mL
